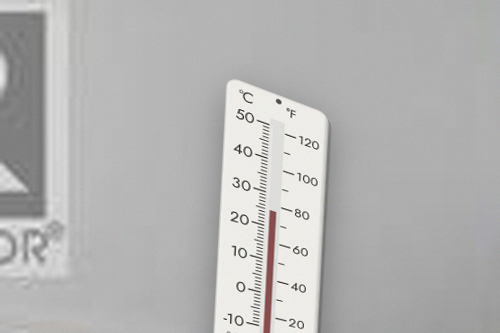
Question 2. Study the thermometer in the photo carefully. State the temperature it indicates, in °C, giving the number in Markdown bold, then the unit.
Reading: **25** °C
